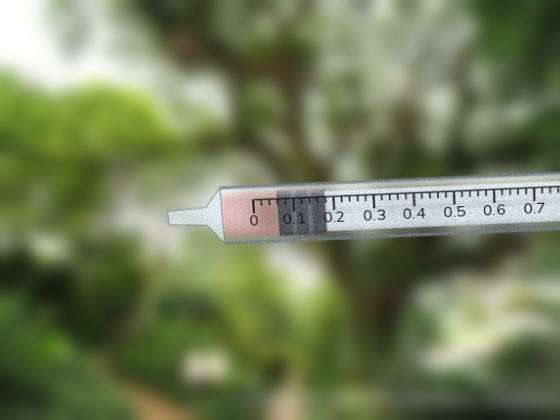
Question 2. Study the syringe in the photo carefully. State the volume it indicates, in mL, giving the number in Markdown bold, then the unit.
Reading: **0.06** mL
